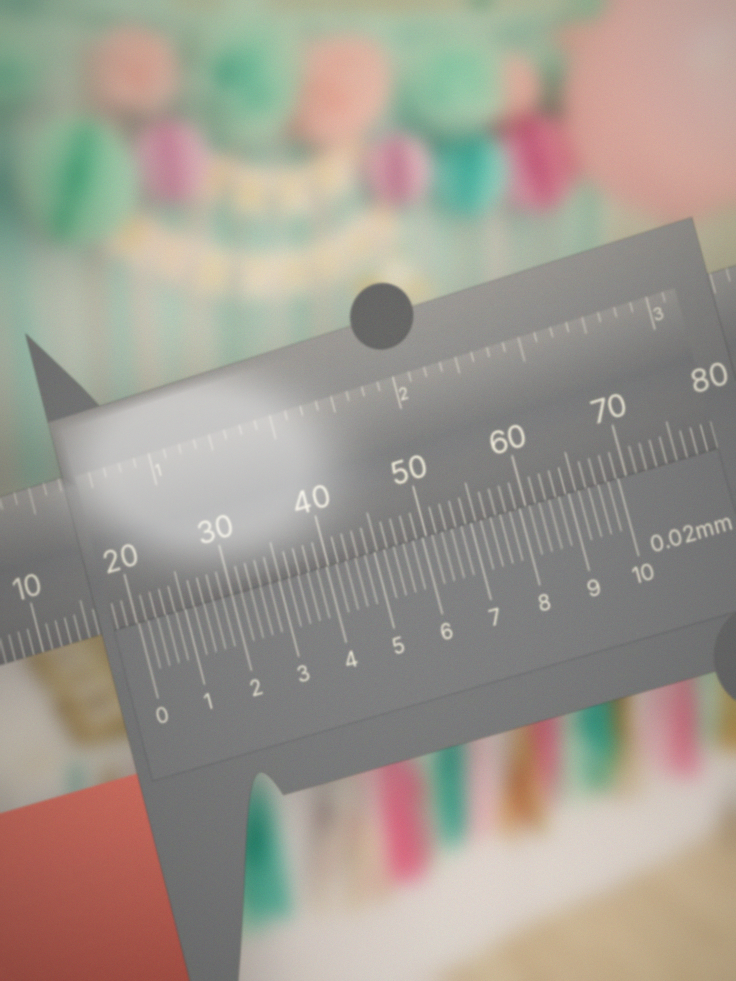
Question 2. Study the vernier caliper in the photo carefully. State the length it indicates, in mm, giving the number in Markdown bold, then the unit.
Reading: **20.2** mm
